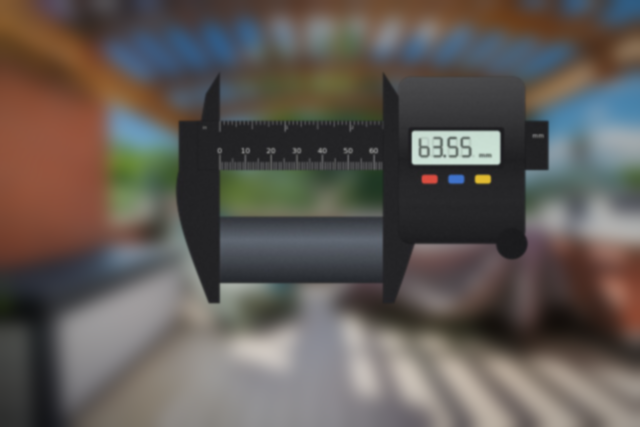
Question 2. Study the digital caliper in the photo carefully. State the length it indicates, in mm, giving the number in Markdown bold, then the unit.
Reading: **63.55** mm
